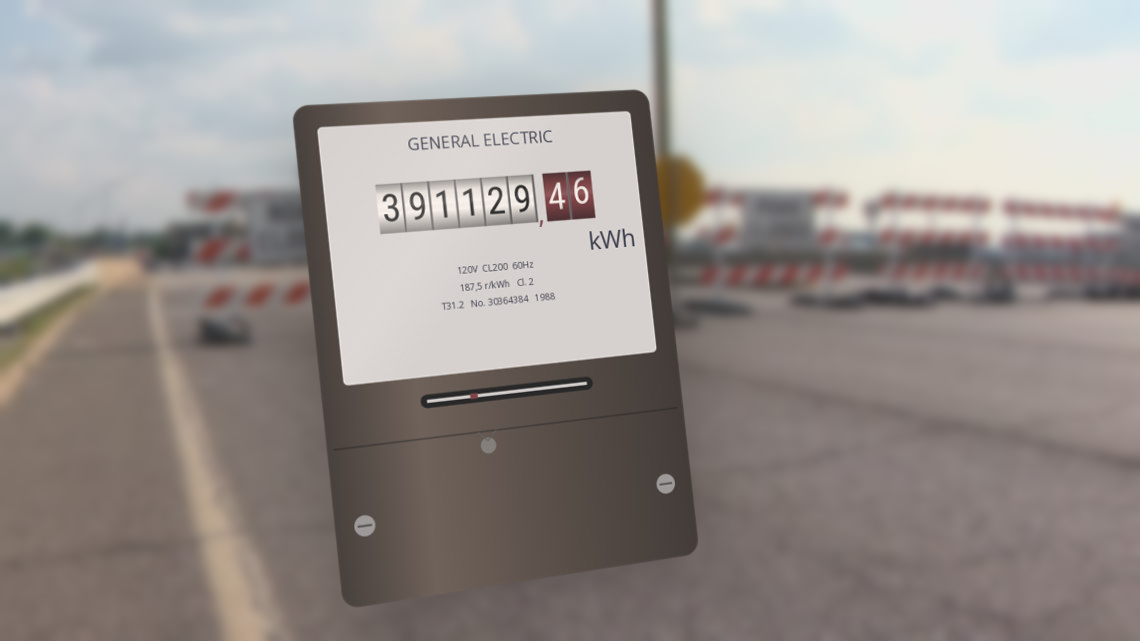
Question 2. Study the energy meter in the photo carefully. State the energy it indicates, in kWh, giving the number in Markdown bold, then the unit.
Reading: **391129.46** kWh
